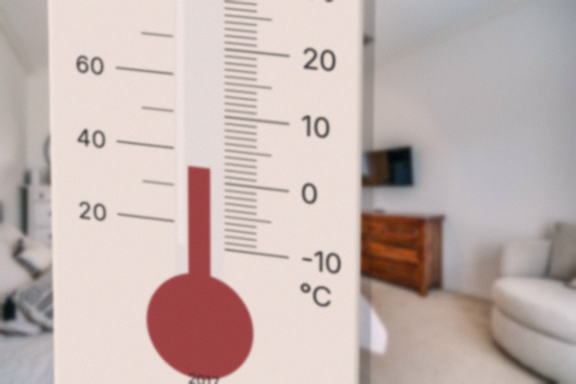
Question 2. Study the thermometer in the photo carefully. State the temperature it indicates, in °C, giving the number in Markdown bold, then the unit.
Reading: **2** °C
